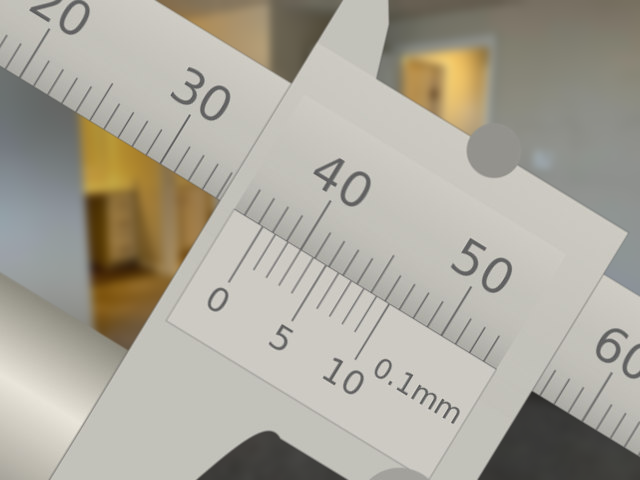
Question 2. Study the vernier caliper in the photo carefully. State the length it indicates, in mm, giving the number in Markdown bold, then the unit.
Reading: **37.3** mm
